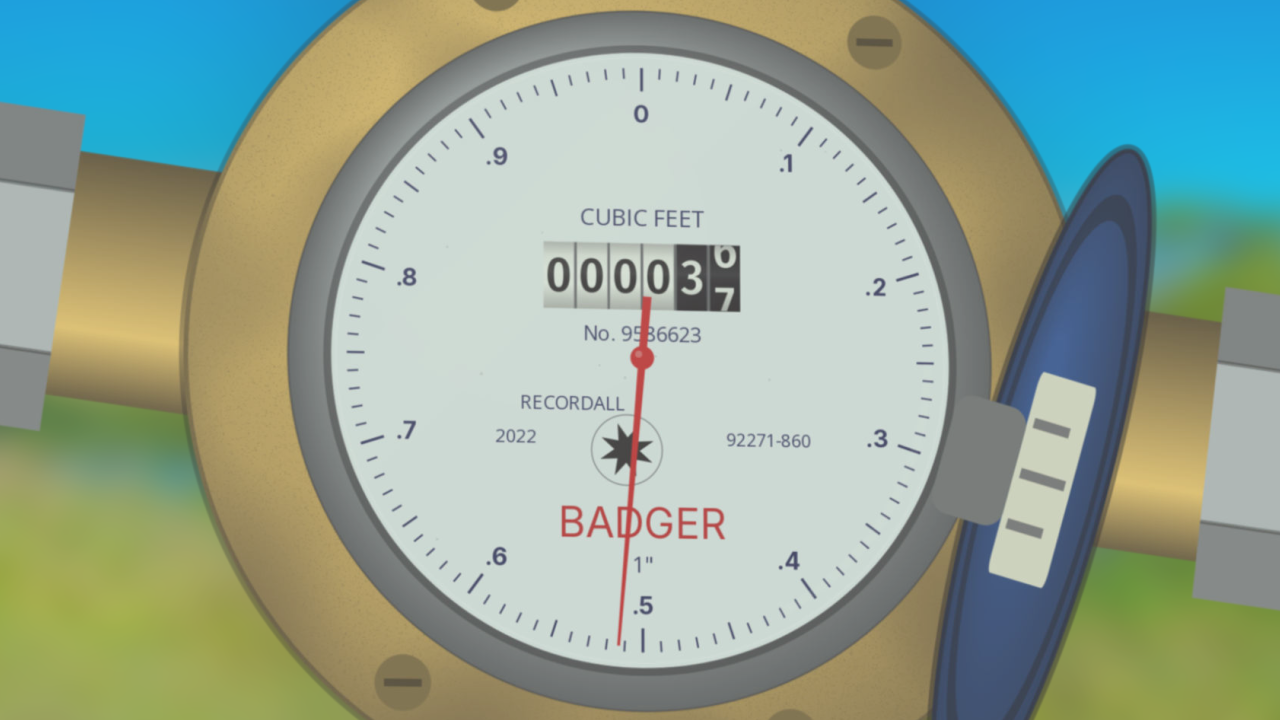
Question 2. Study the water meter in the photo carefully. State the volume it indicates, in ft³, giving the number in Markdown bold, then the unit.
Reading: **36.51** ft³
